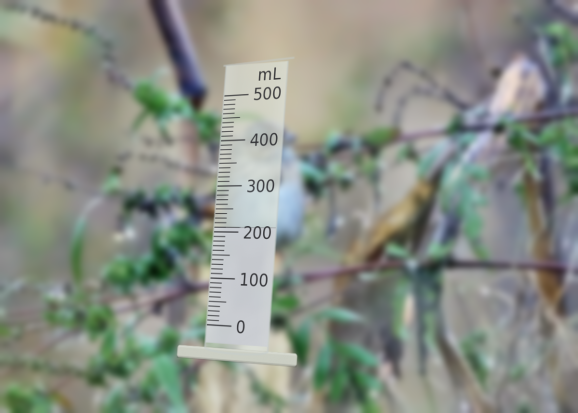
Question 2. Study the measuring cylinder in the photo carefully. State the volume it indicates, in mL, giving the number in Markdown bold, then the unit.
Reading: **210** mL
